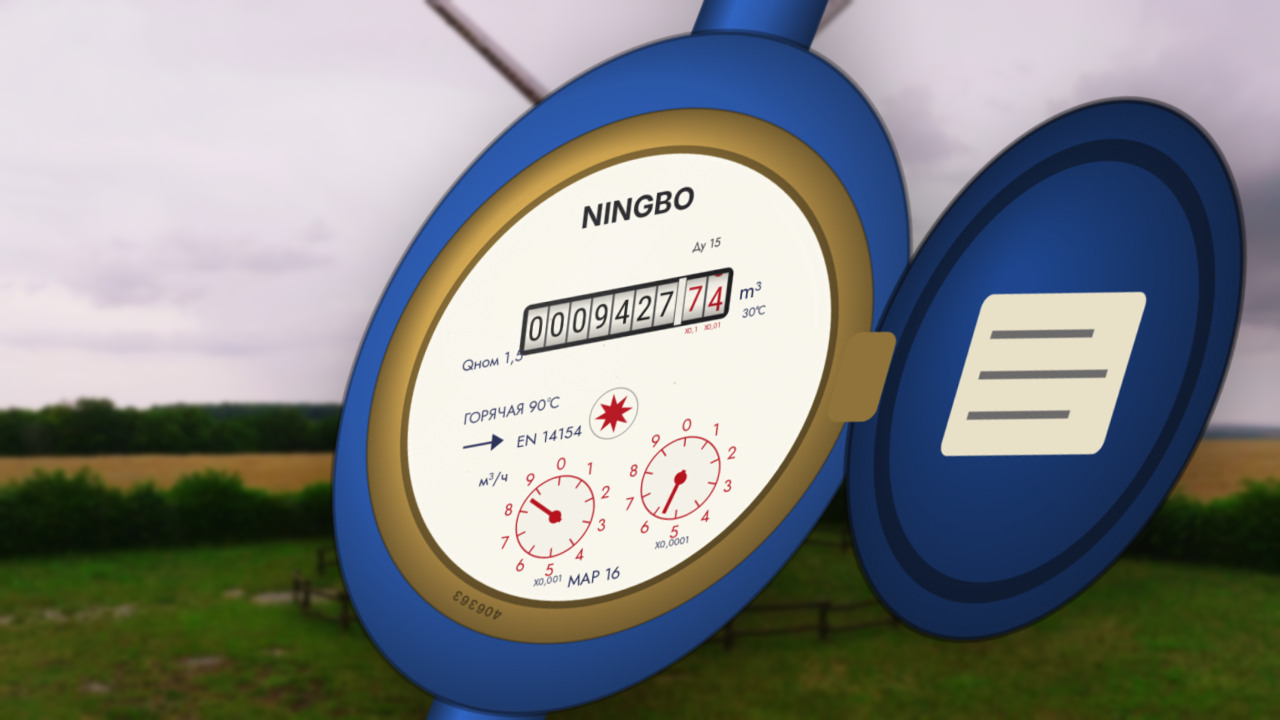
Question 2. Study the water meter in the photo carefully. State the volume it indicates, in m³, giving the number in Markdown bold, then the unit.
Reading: **9427.7385** m³
